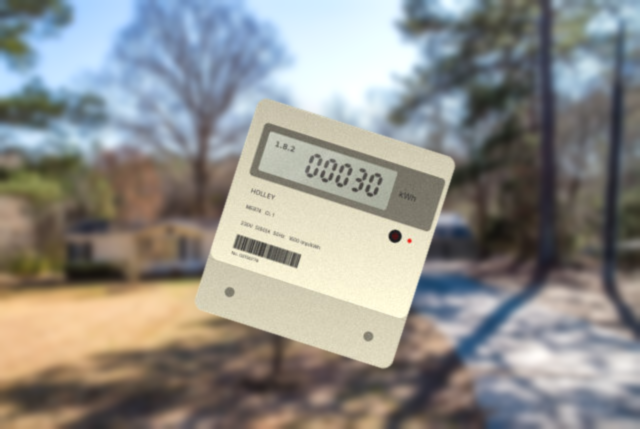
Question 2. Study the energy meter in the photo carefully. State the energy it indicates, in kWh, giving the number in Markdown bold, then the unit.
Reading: **30** kWh
